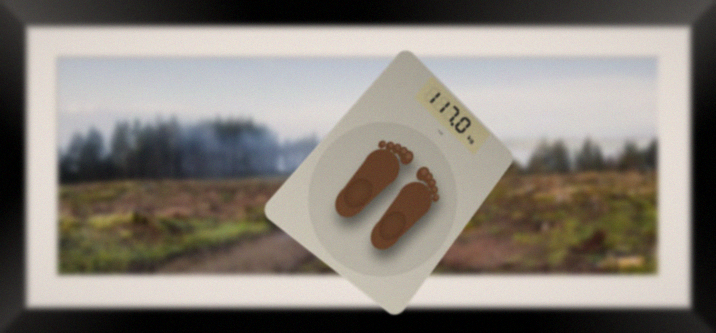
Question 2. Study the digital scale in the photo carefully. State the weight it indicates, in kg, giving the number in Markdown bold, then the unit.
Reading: **117.0** kg
